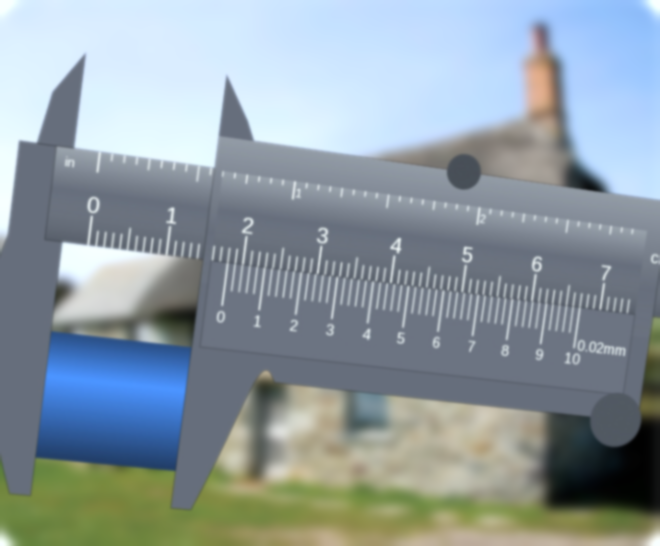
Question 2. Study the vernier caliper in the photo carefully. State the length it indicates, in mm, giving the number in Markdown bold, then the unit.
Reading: **18.0** mm
